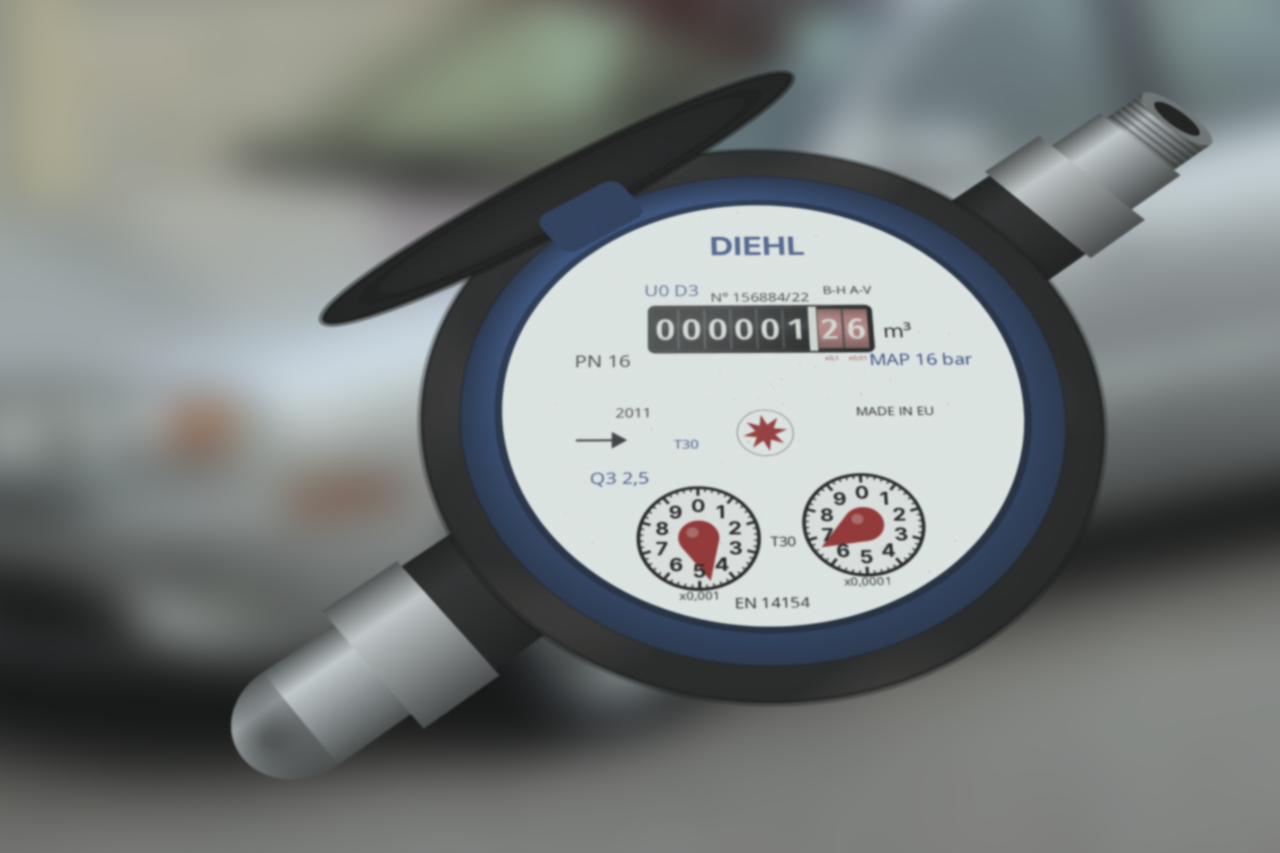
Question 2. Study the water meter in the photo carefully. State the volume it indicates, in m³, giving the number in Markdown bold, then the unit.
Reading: **1.2646** m³
